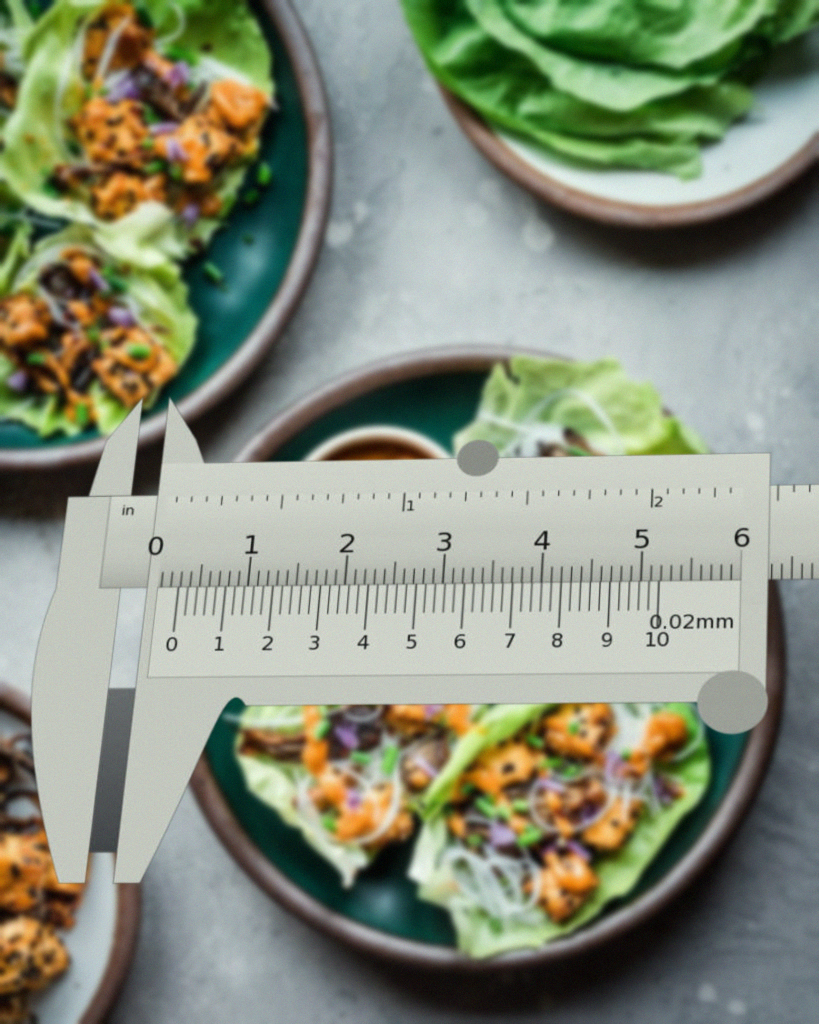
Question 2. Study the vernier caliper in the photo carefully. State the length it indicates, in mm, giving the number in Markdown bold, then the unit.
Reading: **2.8** mm
